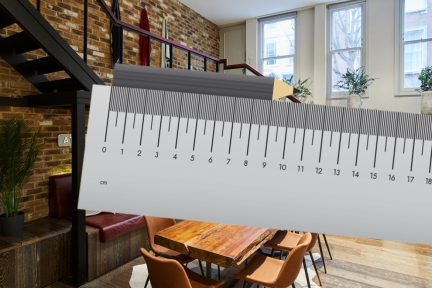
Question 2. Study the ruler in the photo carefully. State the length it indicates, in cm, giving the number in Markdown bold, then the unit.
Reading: **10.5** cm
